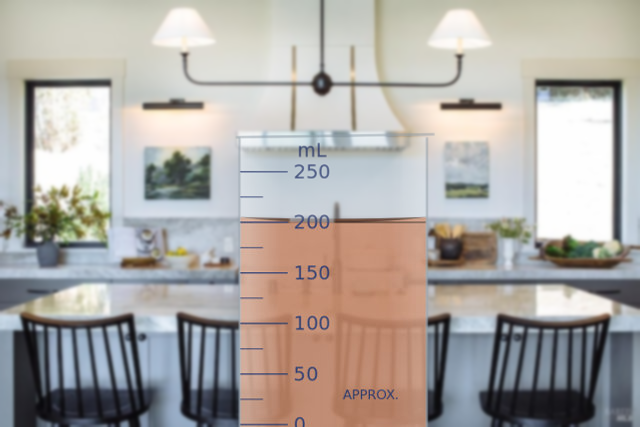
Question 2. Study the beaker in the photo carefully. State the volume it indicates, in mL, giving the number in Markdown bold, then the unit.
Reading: **200** mL
